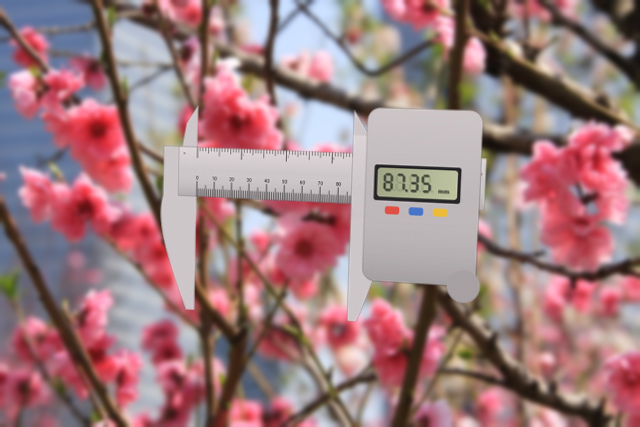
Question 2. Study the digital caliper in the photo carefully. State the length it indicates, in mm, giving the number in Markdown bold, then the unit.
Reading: **87.35** mm
